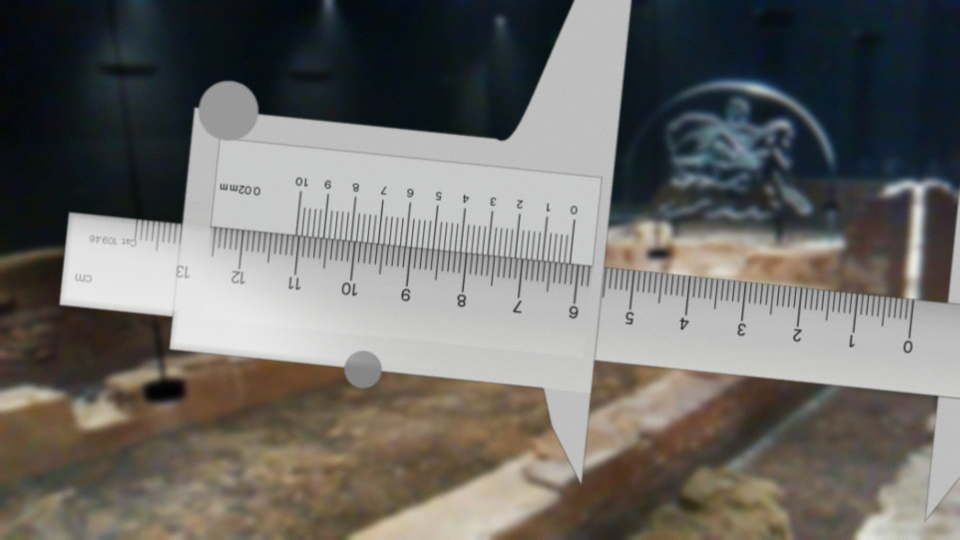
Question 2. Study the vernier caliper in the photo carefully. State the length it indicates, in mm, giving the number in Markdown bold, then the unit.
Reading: **61.5** mm
